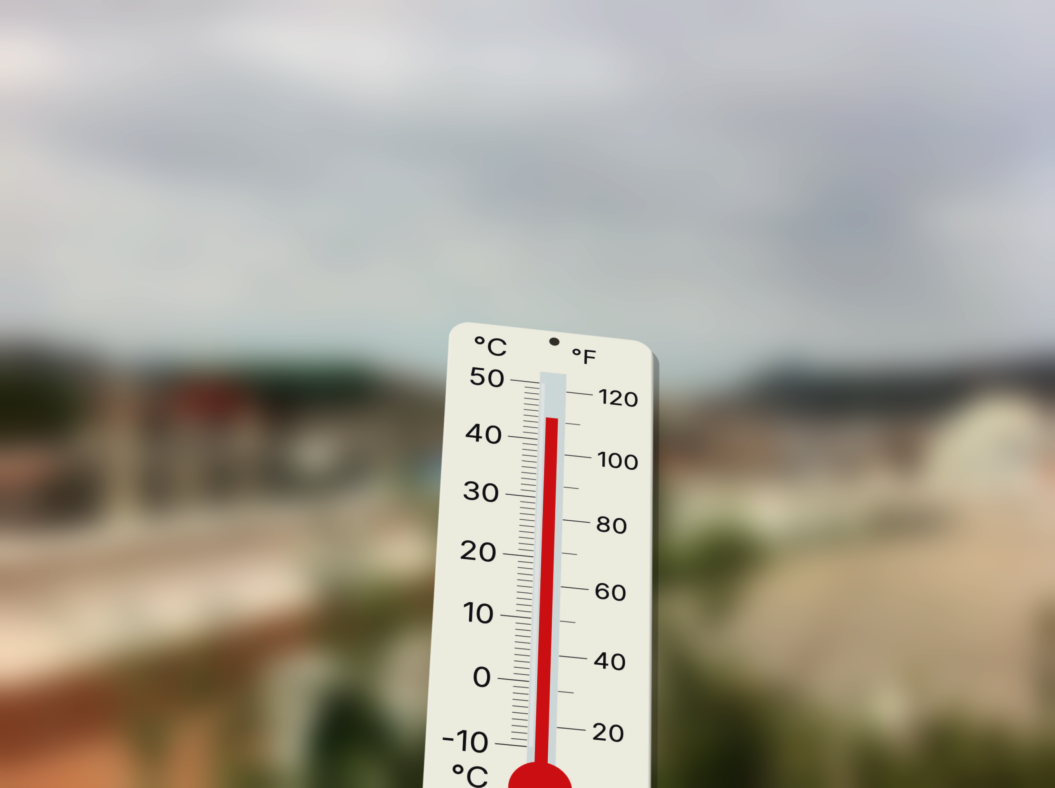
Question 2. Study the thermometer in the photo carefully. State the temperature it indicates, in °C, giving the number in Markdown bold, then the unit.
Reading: **44** °C
